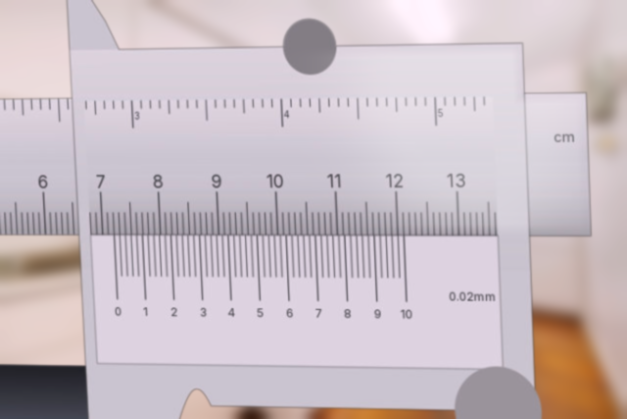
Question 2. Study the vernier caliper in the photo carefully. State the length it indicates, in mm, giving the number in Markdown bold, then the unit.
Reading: **72.0** mm
